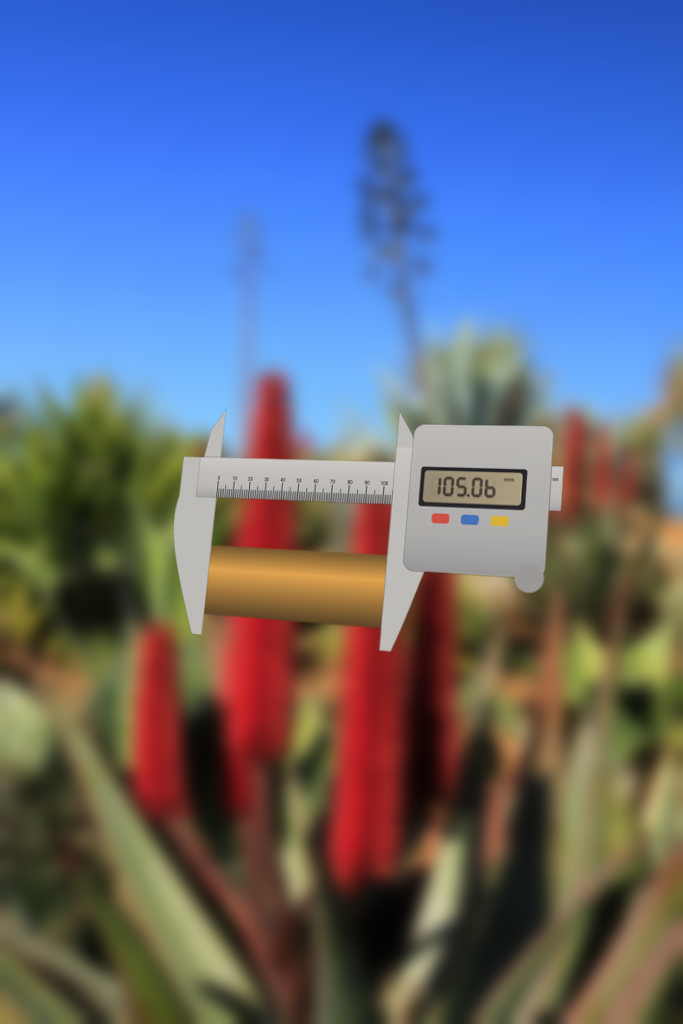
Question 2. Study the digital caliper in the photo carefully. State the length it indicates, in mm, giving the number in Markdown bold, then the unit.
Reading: **105.06** mm
